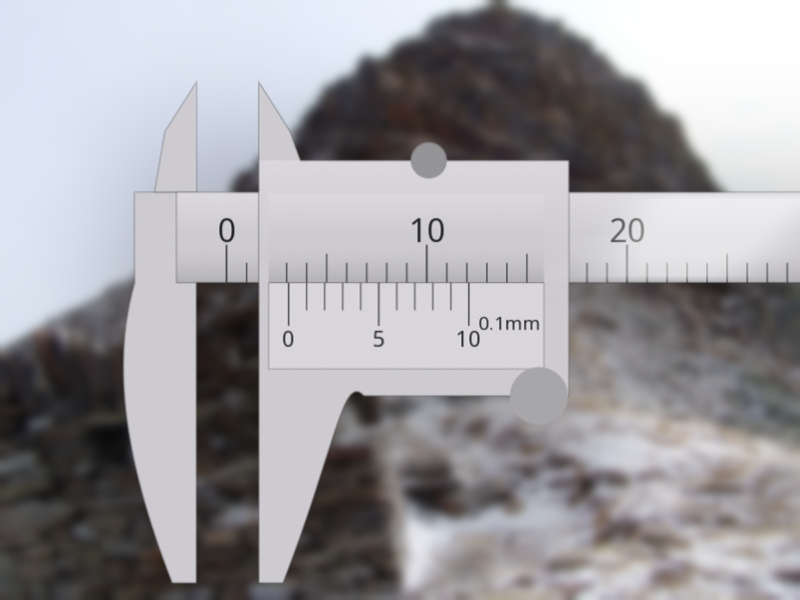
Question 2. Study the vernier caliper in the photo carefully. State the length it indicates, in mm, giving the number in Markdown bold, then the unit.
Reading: **3.1** mm
